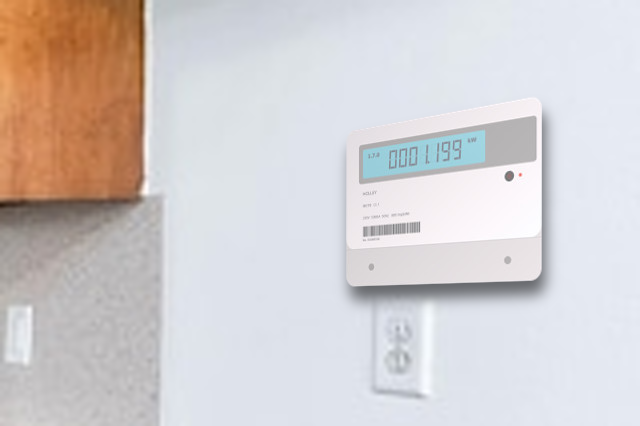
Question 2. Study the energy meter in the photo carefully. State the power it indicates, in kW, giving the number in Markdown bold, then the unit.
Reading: **1.199** kW
